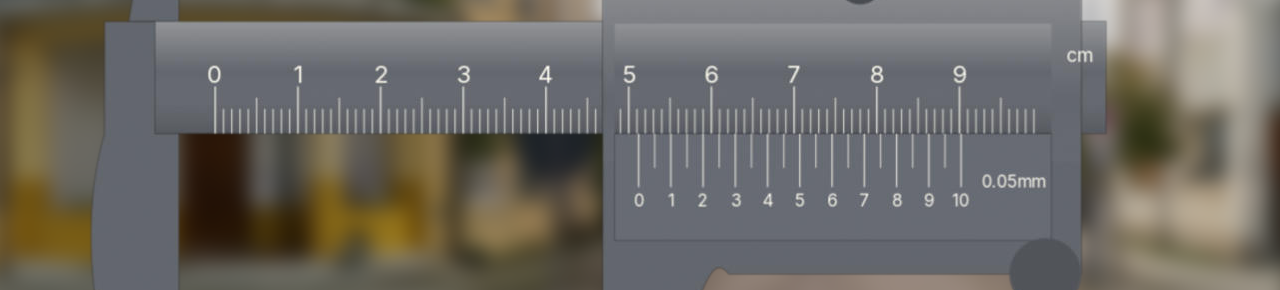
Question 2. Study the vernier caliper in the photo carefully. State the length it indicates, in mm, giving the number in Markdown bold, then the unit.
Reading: **51.2** mm
